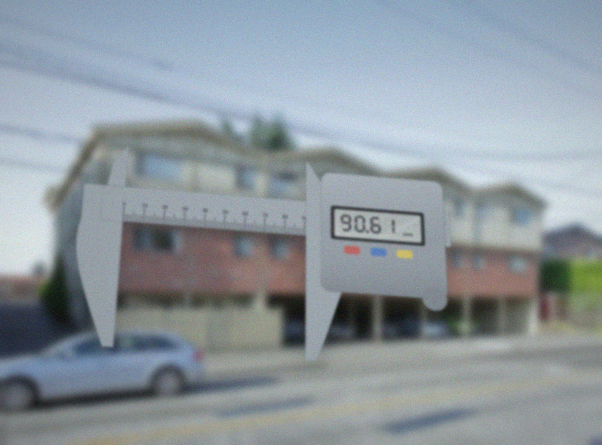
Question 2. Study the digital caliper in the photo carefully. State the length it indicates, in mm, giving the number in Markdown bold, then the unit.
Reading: **90.61** mm
